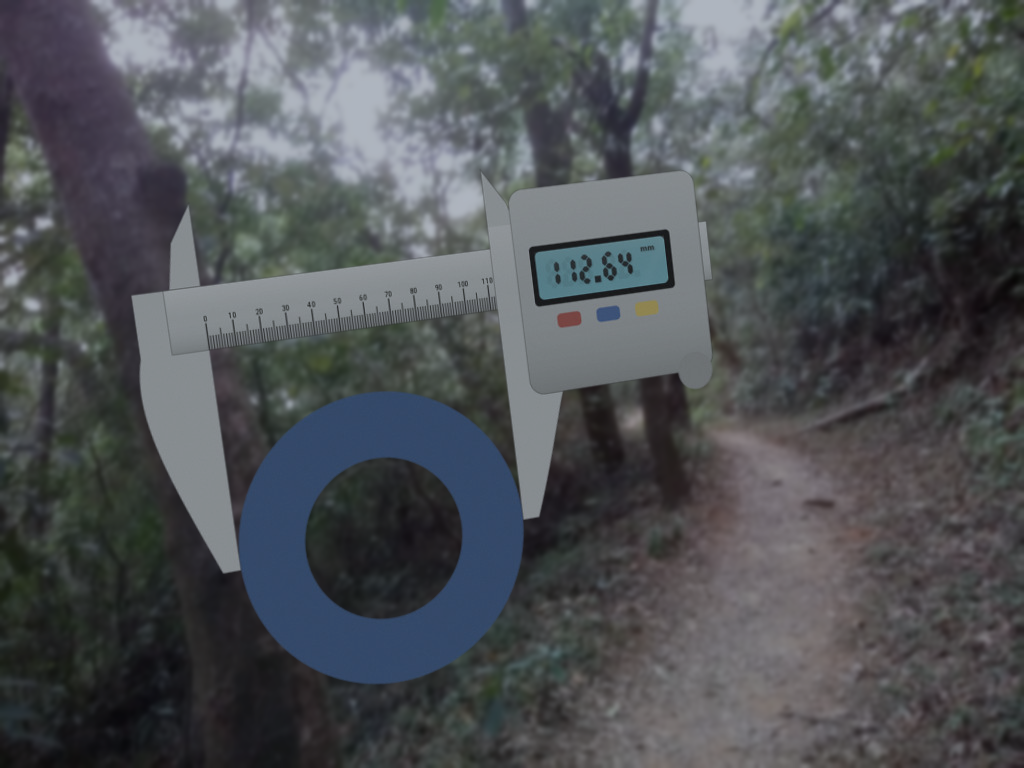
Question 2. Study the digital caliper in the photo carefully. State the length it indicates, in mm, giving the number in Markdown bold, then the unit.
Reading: **112.64** mm
